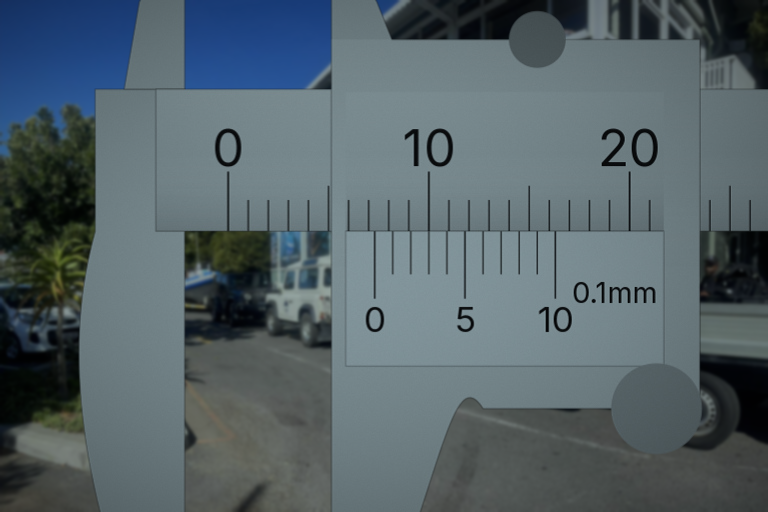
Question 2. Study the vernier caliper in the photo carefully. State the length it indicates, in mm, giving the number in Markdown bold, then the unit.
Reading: **7.3** mm
